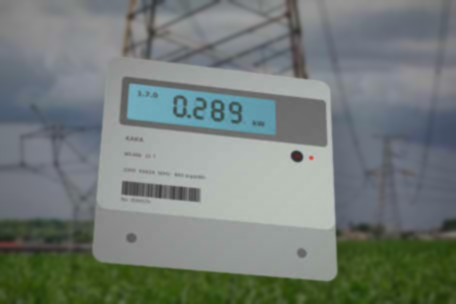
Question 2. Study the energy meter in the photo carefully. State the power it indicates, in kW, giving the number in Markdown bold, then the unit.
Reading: **0.289** kW
